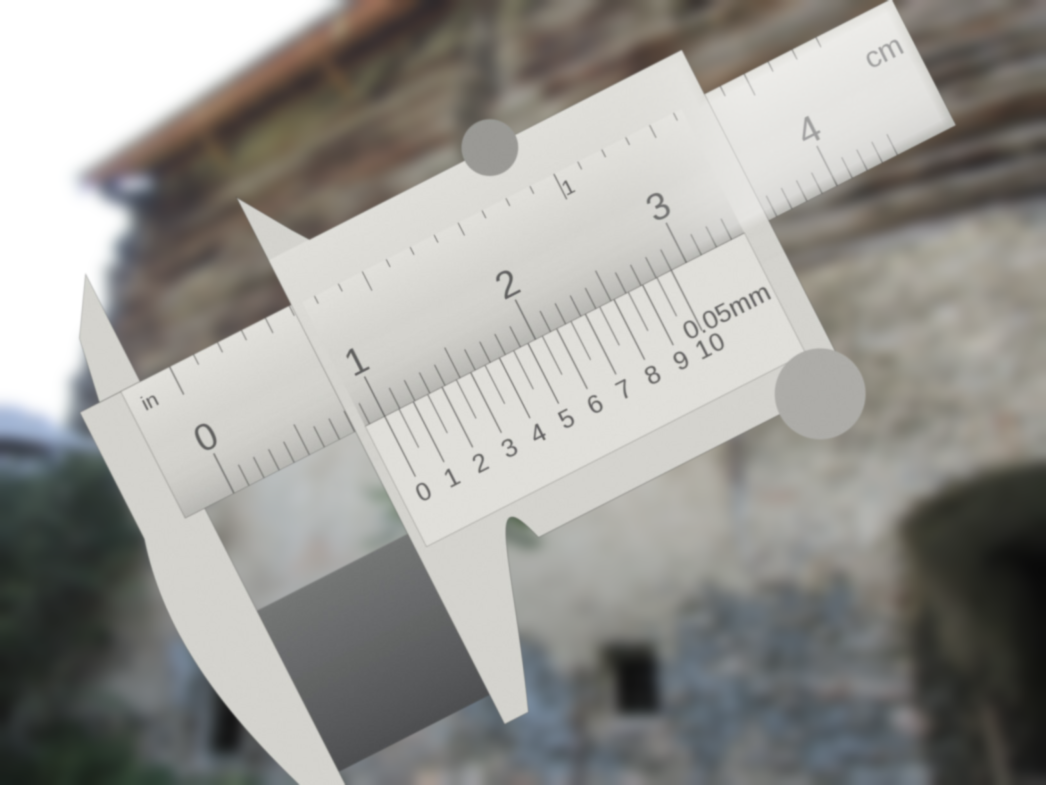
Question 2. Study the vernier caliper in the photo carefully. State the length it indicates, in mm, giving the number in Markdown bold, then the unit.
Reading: **10.0** mm
